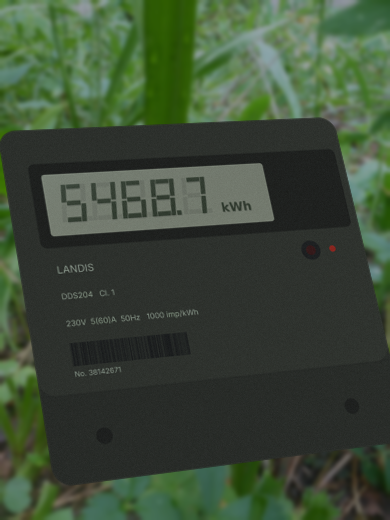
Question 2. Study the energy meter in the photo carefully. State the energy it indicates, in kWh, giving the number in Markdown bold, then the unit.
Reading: **5468.7** kWh
